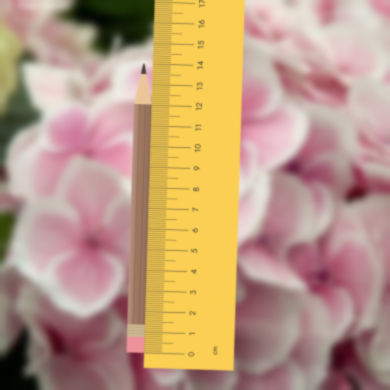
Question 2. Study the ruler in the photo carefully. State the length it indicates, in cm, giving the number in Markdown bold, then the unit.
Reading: **14** cm
